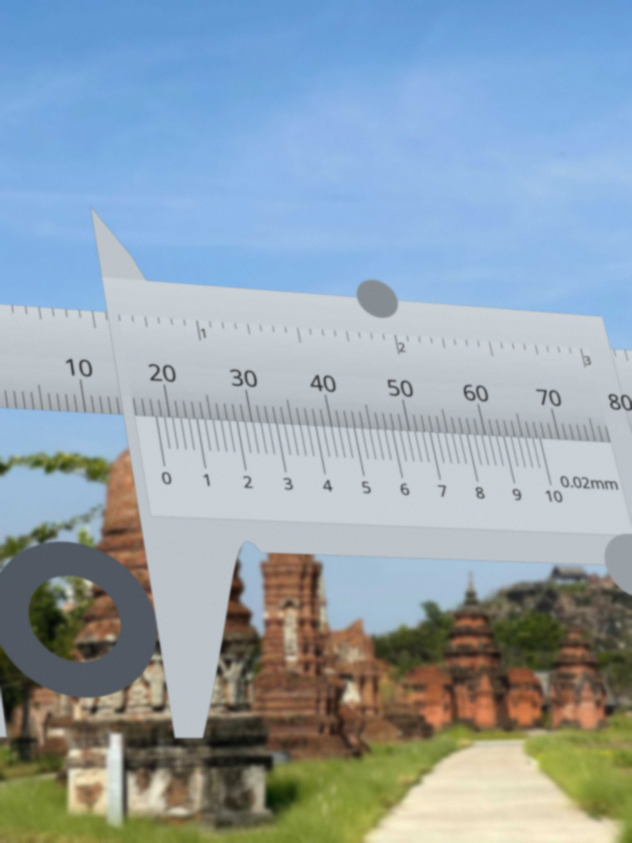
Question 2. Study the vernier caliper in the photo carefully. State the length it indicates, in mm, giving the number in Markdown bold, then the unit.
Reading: **18.4** mm
